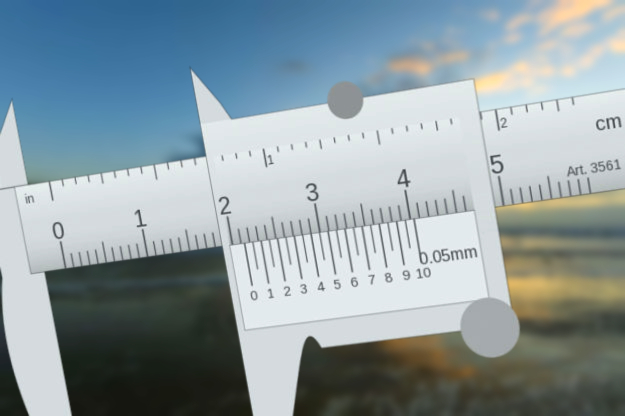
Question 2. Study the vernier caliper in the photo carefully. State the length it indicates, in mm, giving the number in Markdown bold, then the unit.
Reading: **21.4** mm
